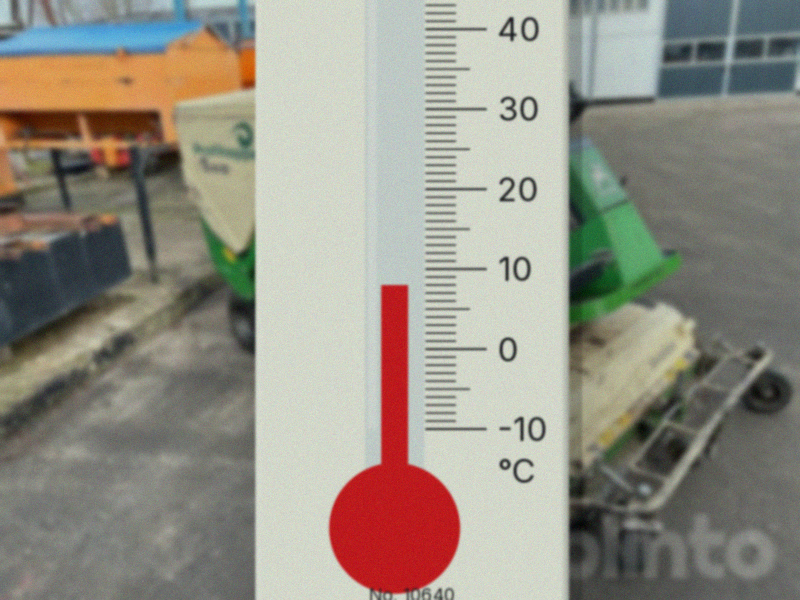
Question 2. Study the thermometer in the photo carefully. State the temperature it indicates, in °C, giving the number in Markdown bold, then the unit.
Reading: **8** °C
